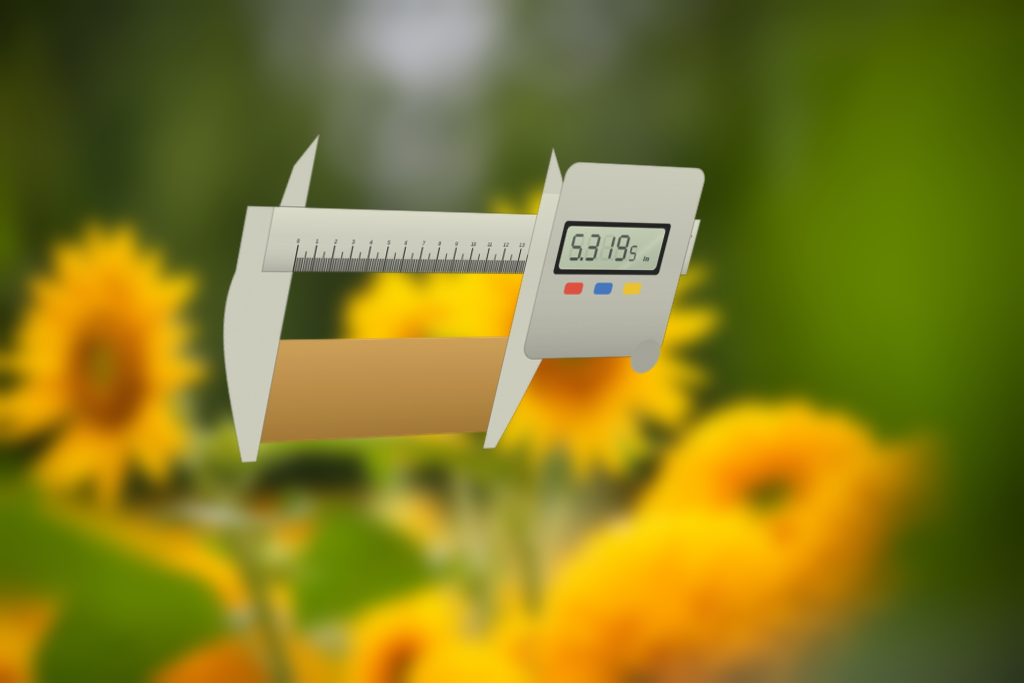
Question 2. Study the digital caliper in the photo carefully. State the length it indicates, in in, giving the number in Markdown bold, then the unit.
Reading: **5.3195** in
